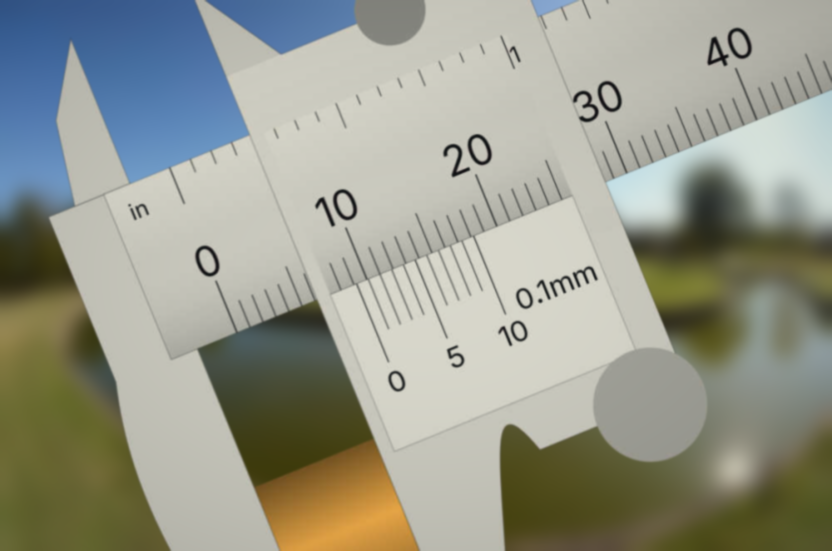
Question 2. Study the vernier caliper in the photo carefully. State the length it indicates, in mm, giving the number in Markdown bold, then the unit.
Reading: **9.2** mm
